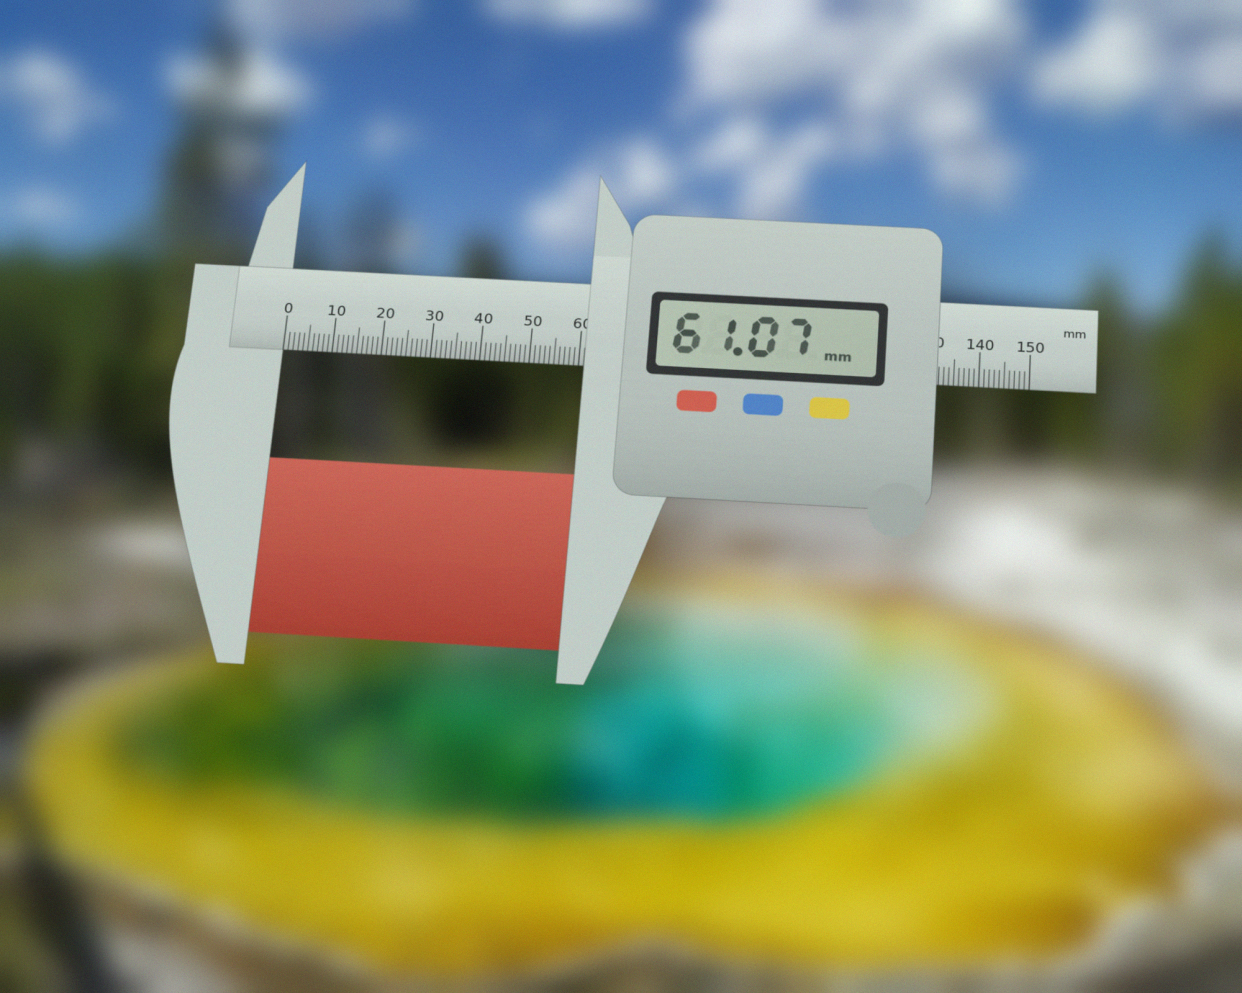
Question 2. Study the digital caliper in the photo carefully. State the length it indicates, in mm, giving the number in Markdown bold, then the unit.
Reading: **61.07** mm
